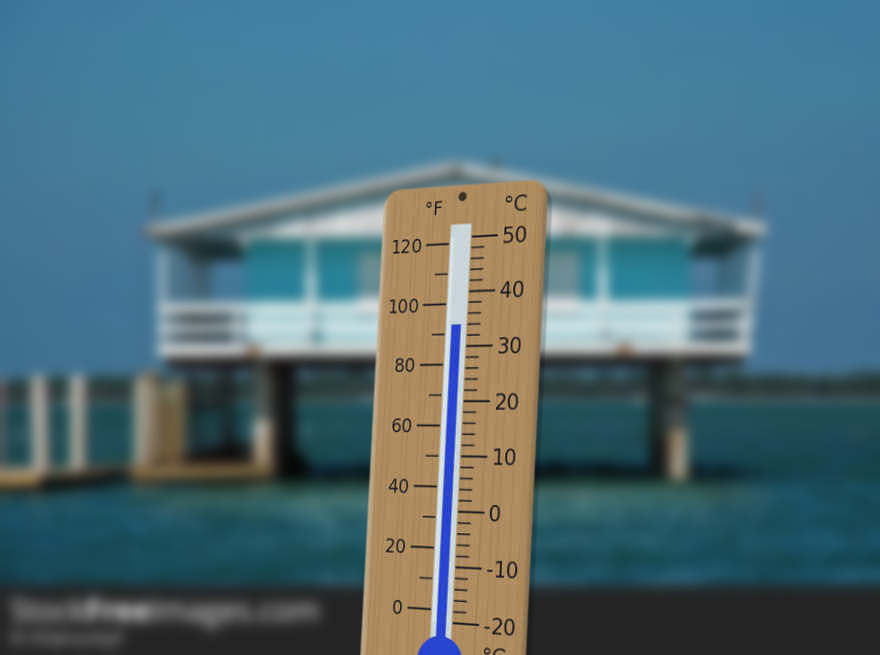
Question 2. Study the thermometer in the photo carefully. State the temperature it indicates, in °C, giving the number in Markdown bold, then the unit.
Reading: **34** °C
